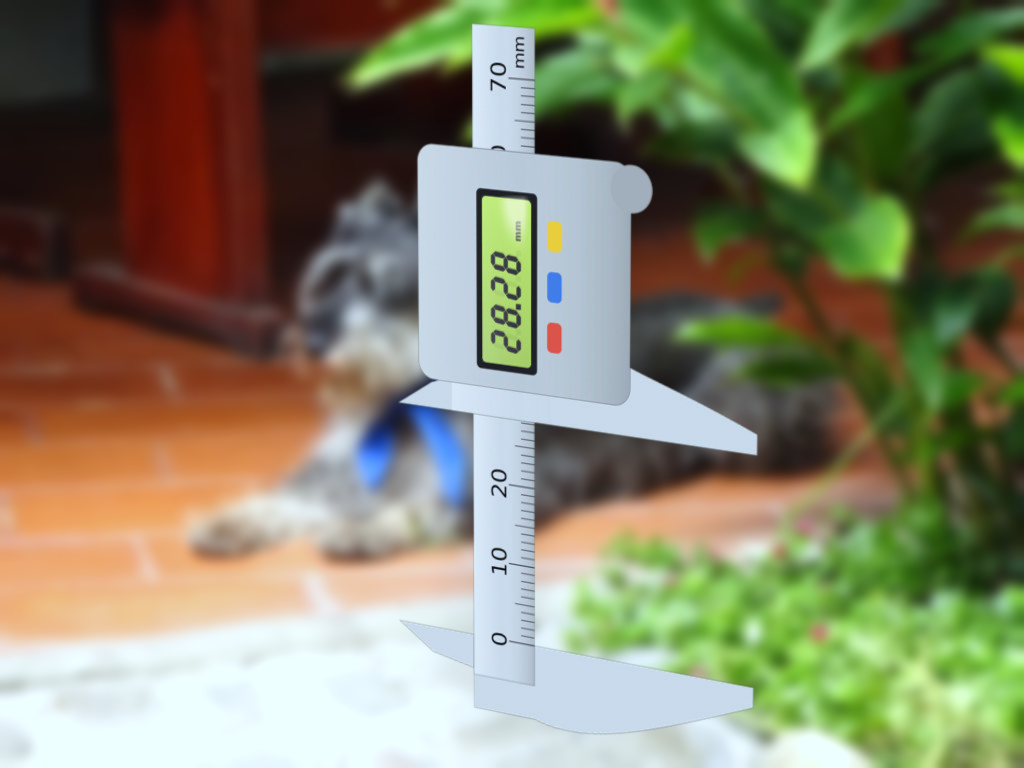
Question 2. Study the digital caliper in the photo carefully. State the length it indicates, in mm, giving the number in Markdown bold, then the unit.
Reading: **28.28** mm
